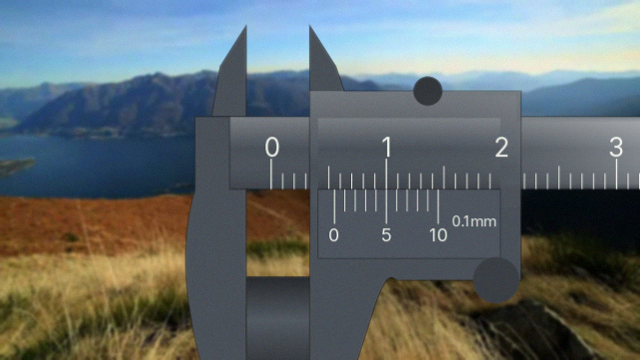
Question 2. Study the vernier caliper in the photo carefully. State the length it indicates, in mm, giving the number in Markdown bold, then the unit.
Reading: **5.5** mm
